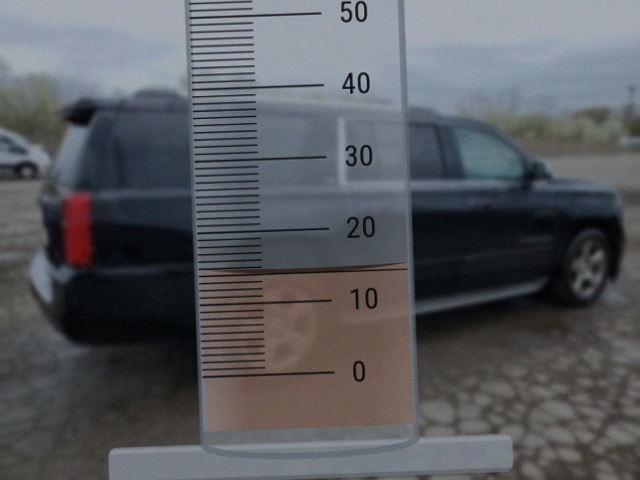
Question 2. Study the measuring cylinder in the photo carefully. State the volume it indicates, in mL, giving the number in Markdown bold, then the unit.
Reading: **14** mL
